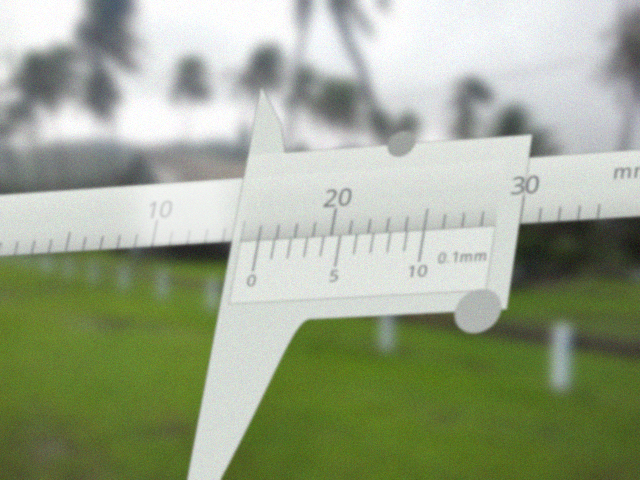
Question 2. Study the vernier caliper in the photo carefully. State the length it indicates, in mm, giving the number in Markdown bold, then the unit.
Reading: **16.0** mm
